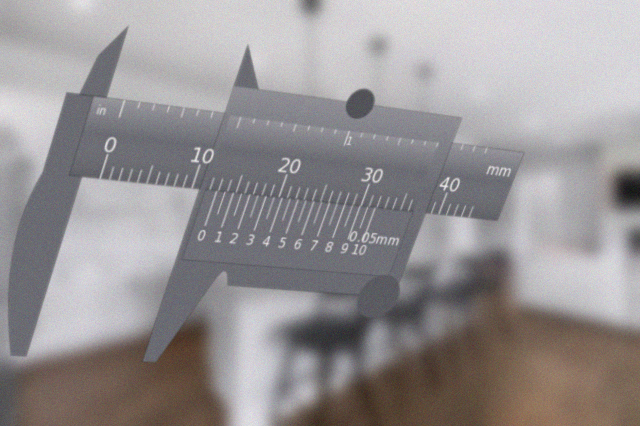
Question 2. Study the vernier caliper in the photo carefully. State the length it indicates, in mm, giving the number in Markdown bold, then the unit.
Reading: **12.8** mm
